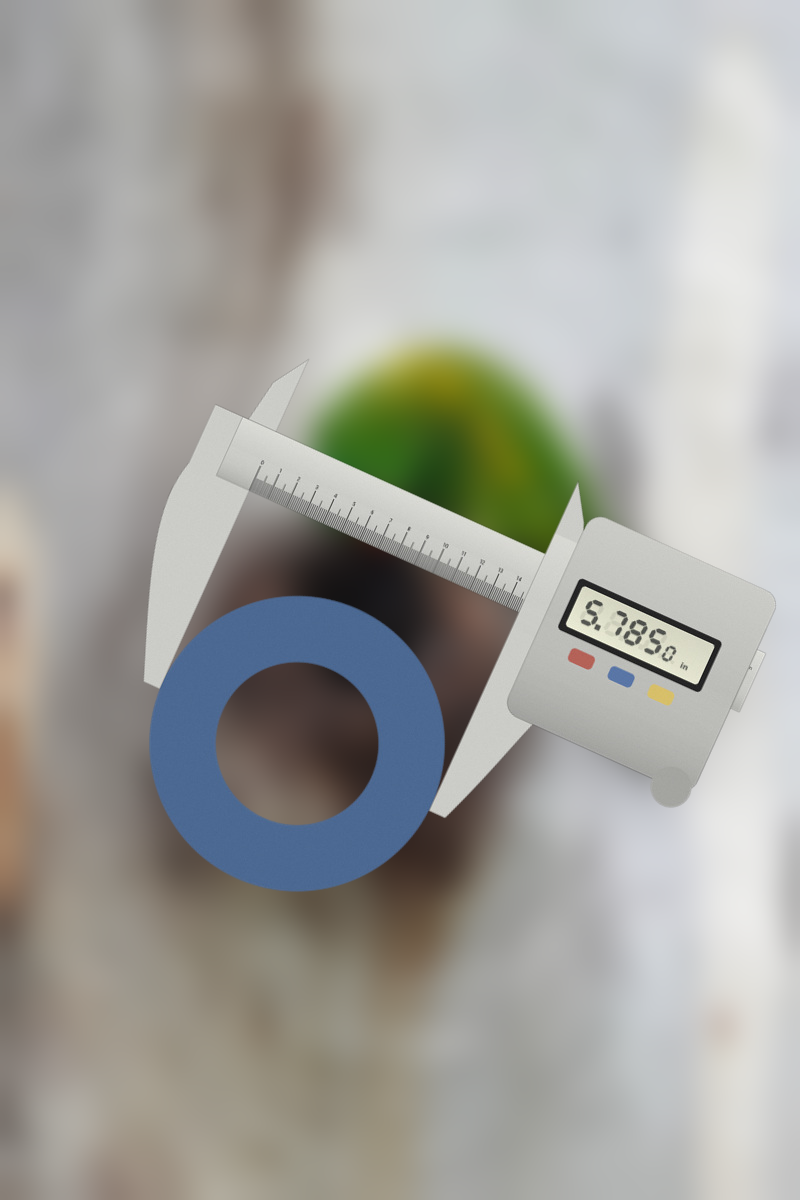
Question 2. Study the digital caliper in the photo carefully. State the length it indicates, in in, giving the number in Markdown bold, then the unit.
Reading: **5.7850** in
